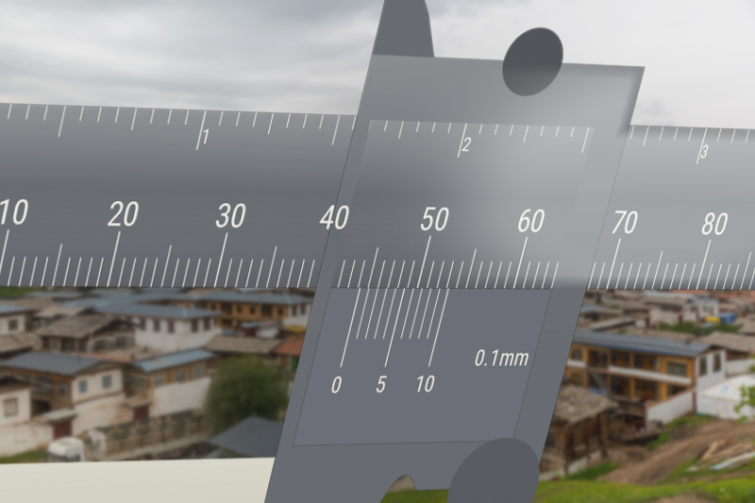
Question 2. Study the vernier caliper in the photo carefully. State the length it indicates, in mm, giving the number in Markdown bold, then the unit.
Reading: **44.2** mm
